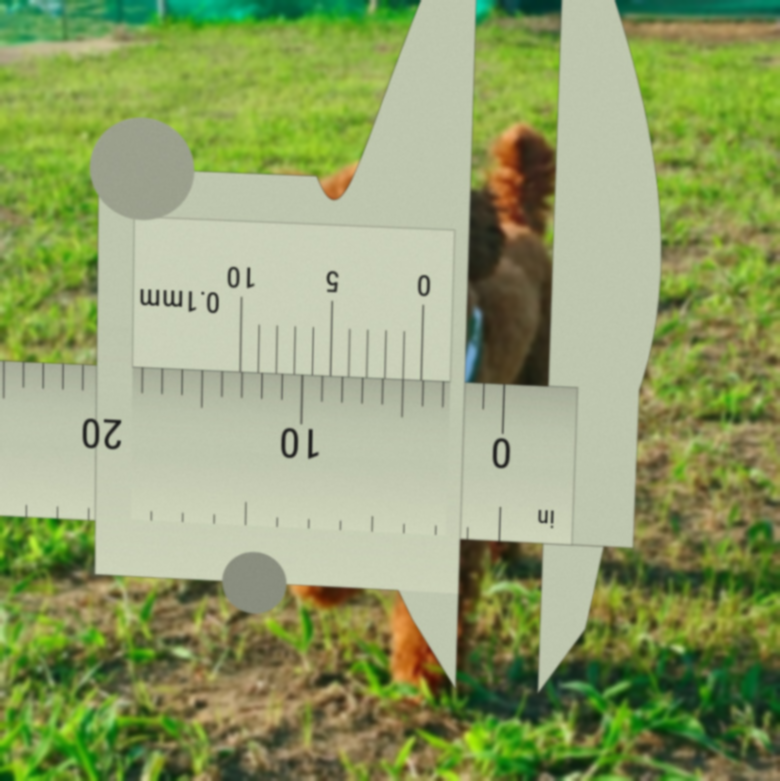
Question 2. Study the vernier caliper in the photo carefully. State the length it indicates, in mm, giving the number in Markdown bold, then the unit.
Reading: **4.1** mm
